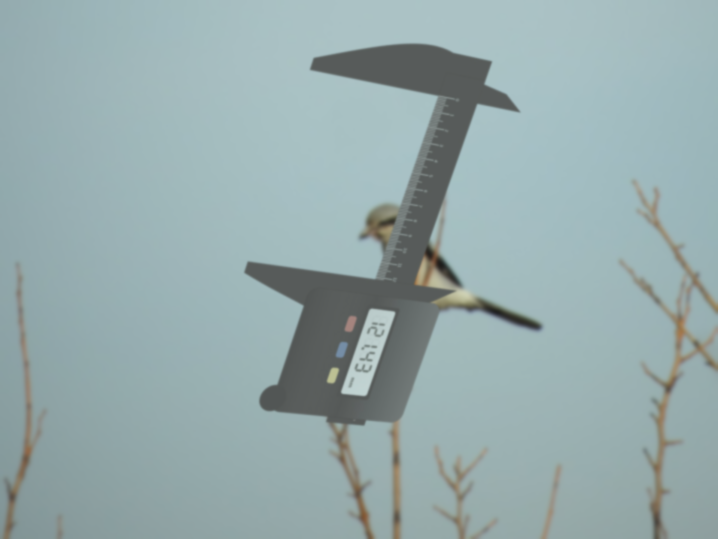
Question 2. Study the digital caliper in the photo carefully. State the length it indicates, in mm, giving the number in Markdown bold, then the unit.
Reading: **121.43** mm
